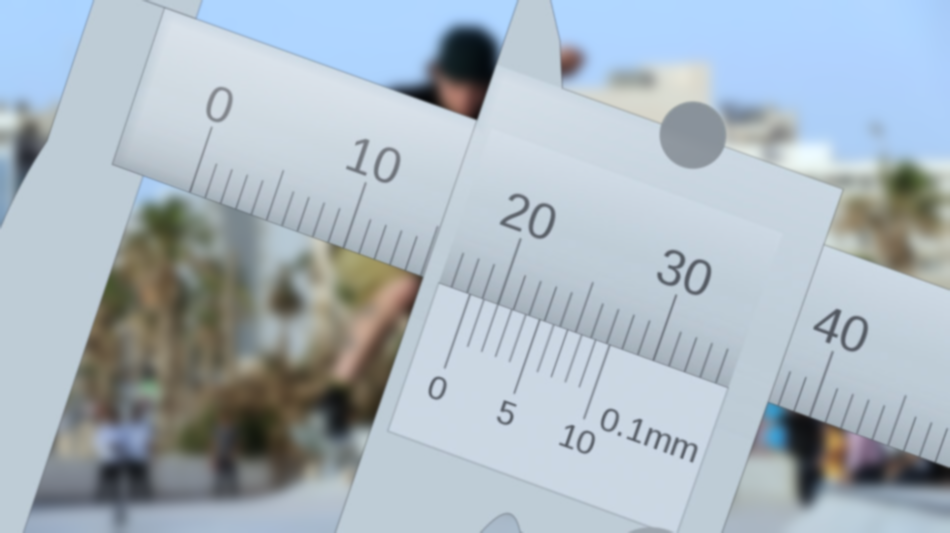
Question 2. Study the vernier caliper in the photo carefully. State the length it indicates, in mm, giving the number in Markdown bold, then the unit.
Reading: **18.2** mm
